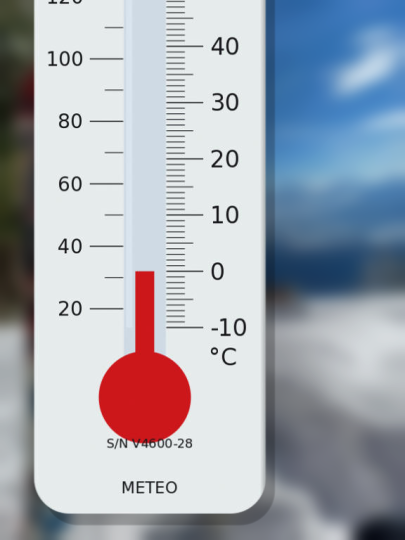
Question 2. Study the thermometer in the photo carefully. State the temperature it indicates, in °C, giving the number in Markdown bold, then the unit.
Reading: **0** °C
